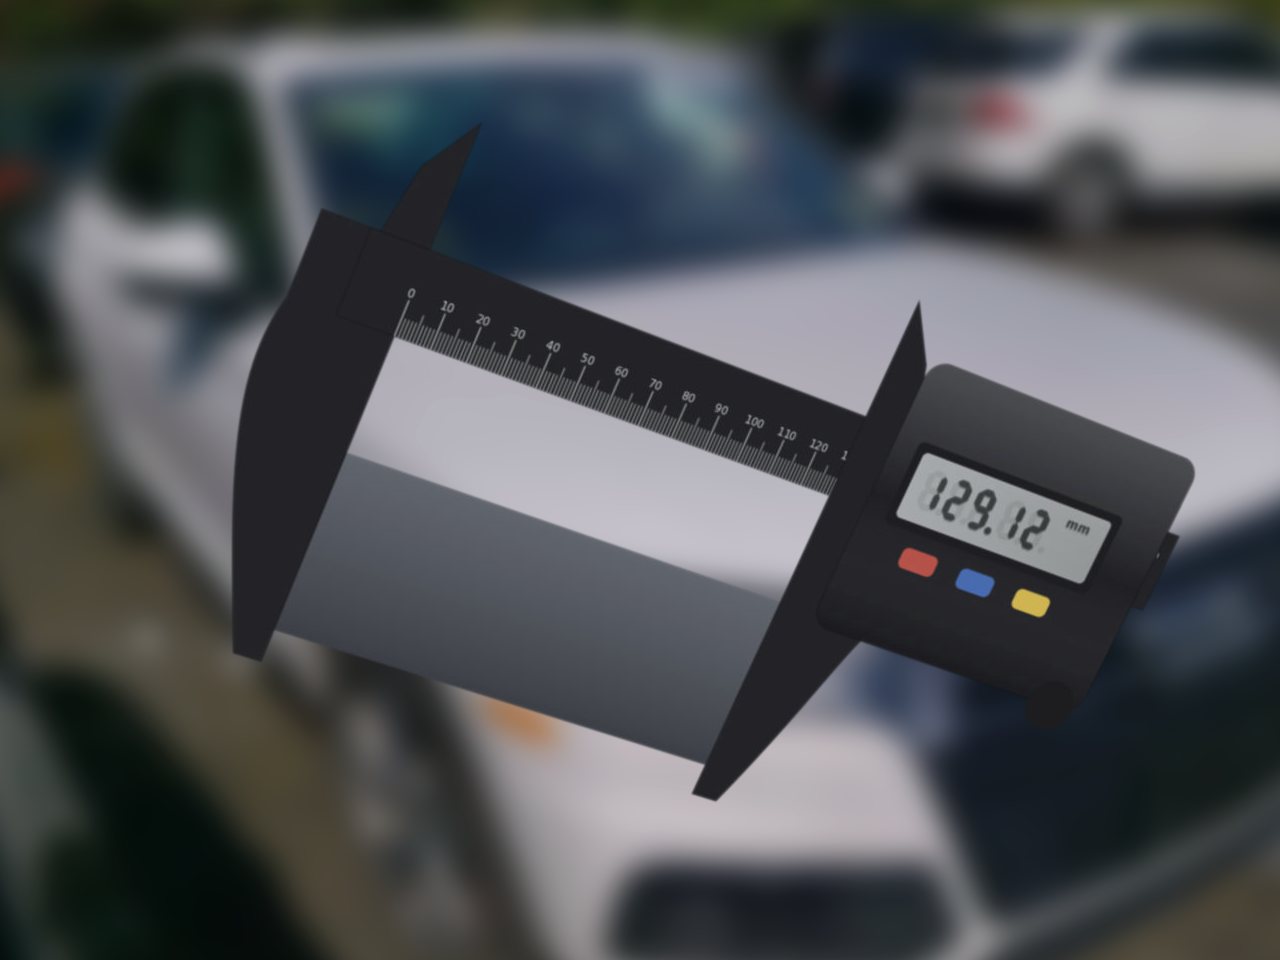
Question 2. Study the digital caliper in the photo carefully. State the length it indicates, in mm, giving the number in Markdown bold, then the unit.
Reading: **129.12** mm
